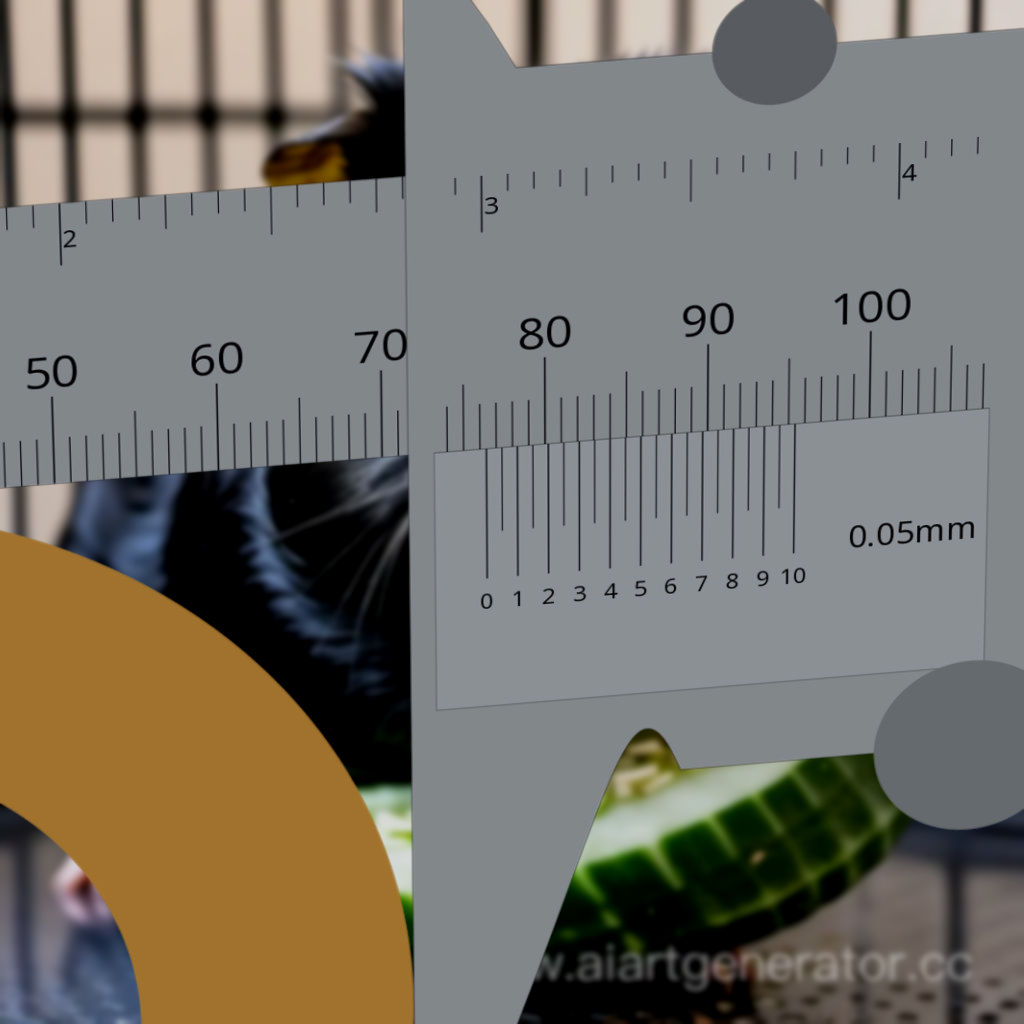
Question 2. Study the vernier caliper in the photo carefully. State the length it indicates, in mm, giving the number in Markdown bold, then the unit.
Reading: **76.4** mm
